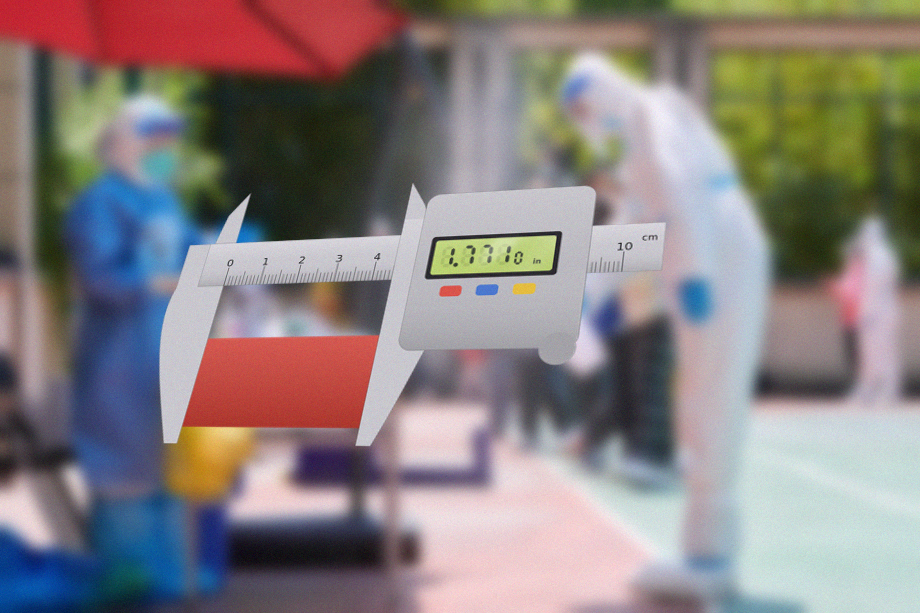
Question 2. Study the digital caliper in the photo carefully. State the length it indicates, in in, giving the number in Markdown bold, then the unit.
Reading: **1.7710** in
